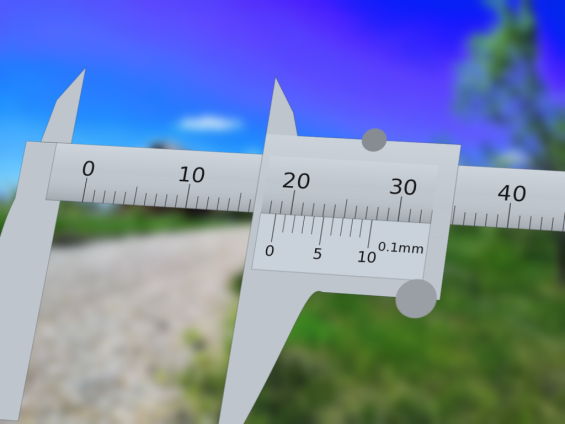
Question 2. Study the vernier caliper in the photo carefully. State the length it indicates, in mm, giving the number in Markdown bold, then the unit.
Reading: **18.6** mm
